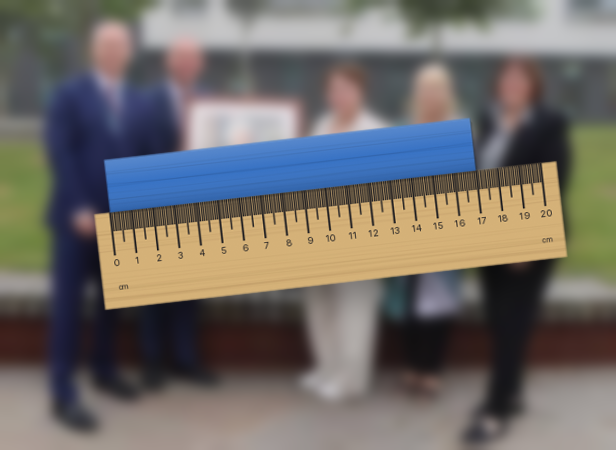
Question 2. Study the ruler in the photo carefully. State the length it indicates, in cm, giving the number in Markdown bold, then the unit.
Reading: **17** cm
